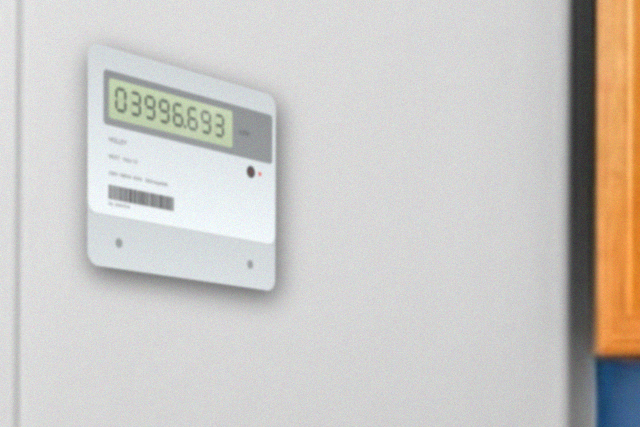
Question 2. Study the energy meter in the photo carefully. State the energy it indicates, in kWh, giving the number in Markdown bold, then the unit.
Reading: **3996.693** kWh
